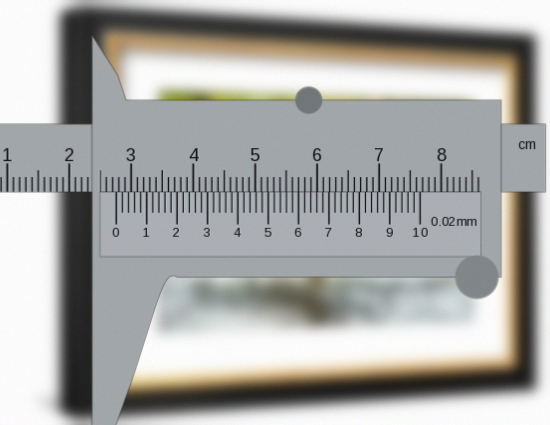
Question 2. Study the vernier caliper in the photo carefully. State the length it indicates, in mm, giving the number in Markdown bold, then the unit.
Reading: **27.6** mm
